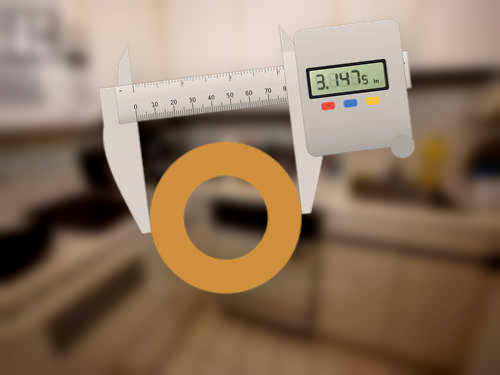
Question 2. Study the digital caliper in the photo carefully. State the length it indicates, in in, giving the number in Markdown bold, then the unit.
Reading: **3.1475** in
